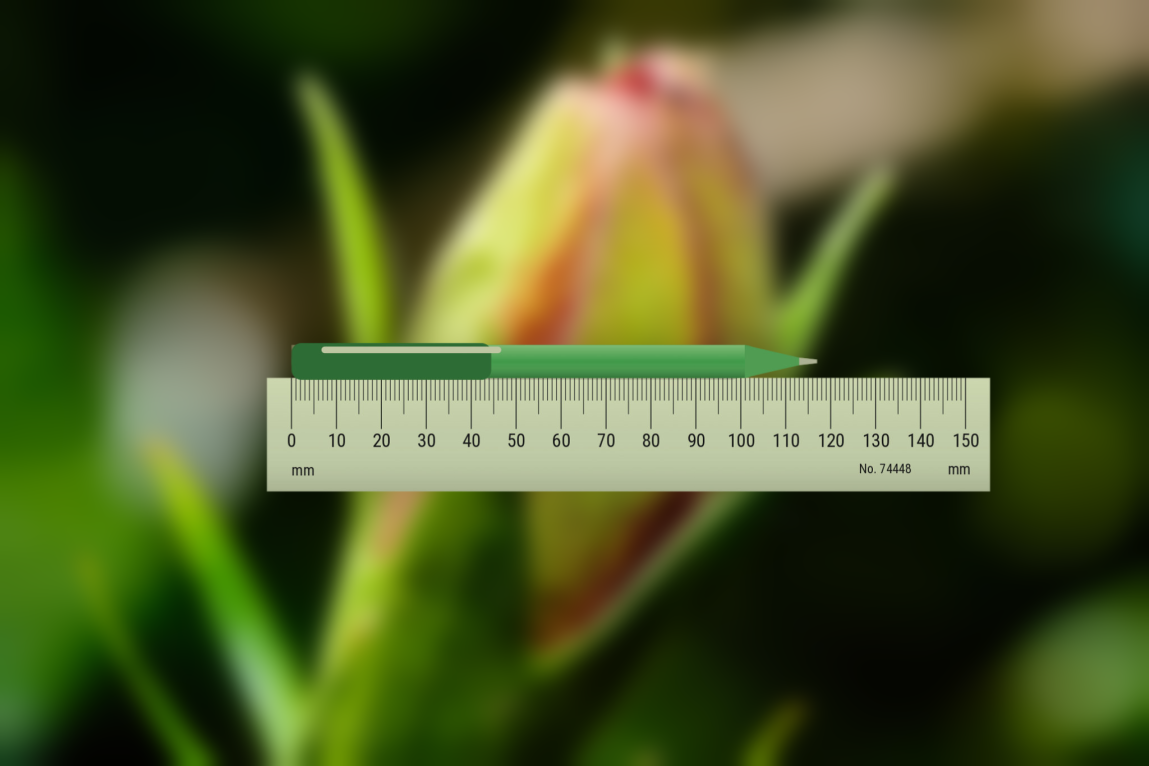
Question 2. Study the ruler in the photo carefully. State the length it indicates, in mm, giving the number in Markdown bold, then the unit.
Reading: **117** mm
